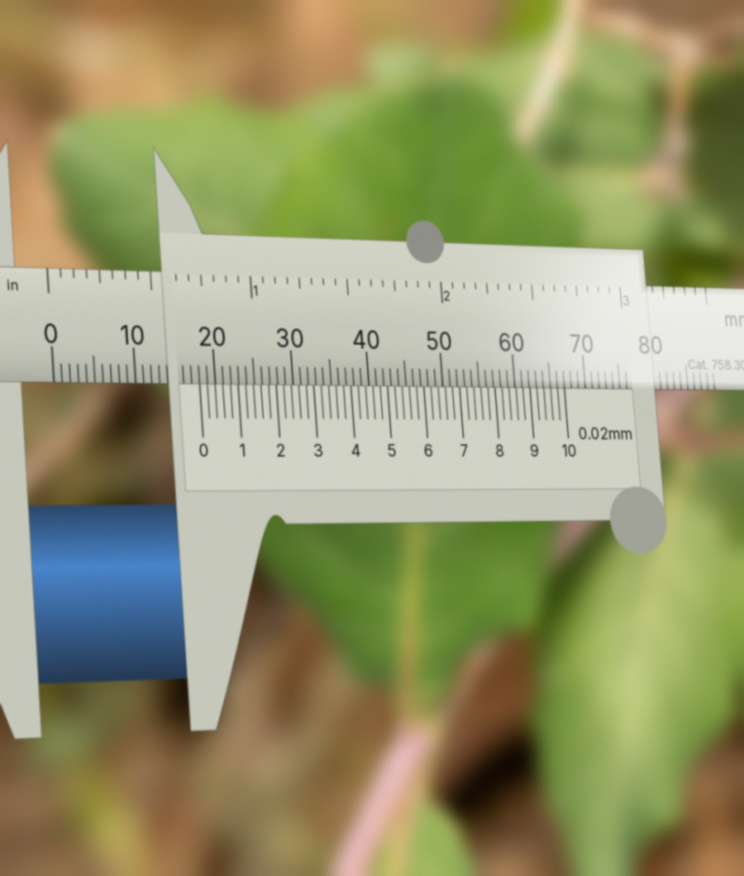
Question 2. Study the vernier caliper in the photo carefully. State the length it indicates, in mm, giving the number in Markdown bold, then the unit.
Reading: **18.0** mm
